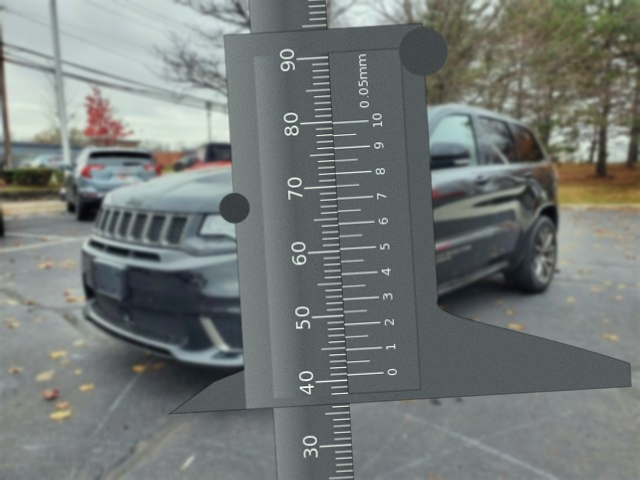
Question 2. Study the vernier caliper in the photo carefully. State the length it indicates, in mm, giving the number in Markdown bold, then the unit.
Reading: **40.8** mm
